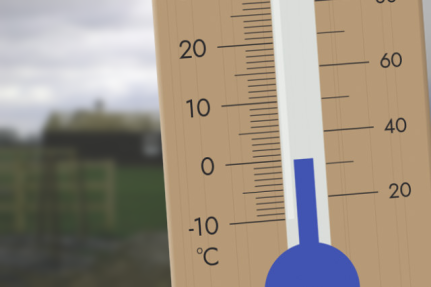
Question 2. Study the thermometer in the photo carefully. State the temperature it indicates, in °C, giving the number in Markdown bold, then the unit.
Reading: **0** °C
